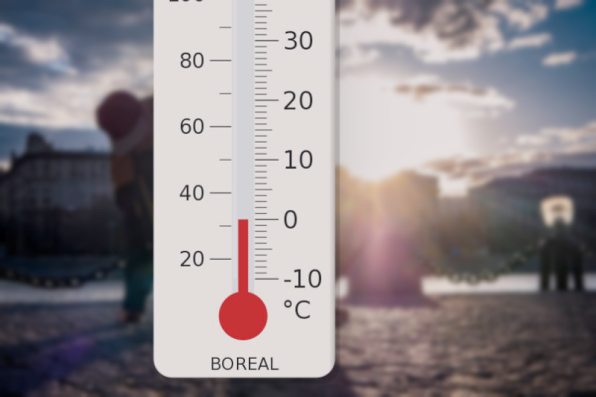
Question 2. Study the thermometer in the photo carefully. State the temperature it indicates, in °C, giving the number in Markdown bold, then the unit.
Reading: **0** °C
